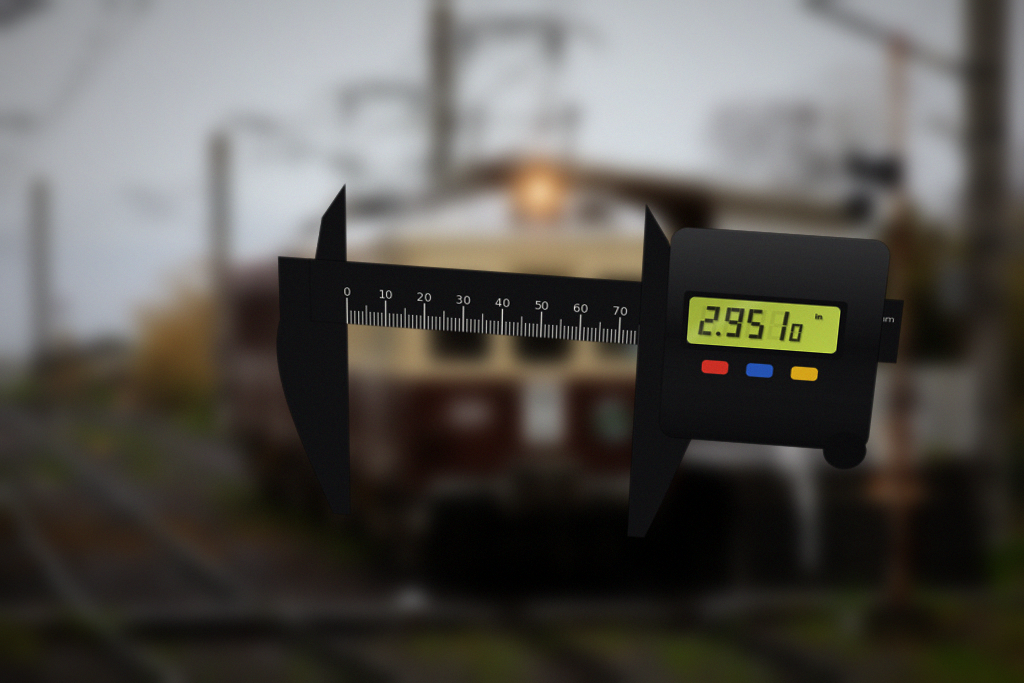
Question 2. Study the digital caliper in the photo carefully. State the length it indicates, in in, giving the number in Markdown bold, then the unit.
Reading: **2.9510** in
